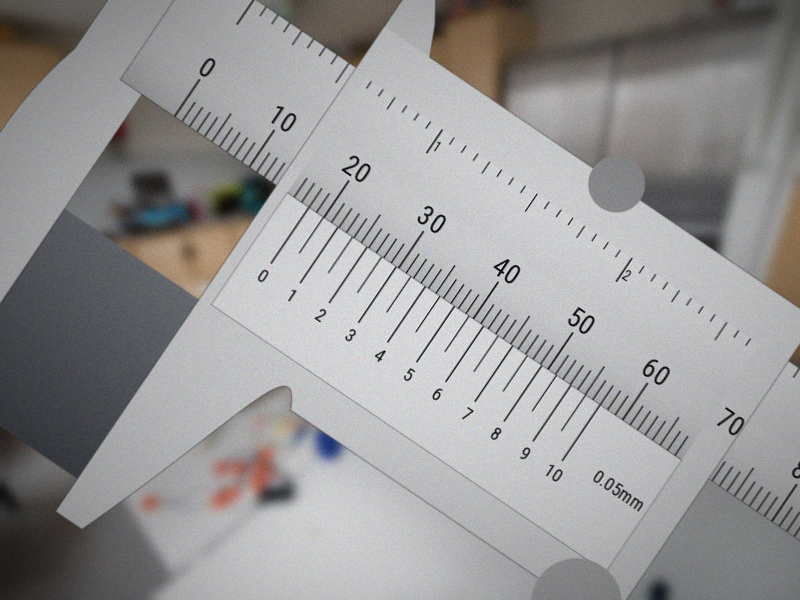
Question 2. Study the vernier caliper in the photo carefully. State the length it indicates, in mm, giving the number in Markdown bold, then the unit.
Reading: **18.0** mm
